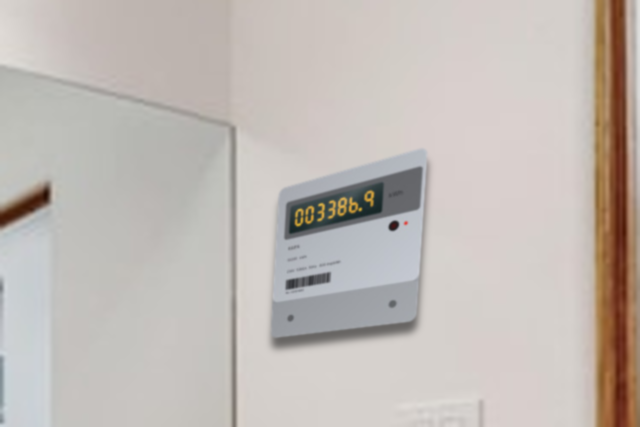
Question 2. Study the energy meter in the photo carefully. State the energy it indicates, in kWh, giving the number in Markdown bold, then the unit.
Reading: **3386.9** kWh
